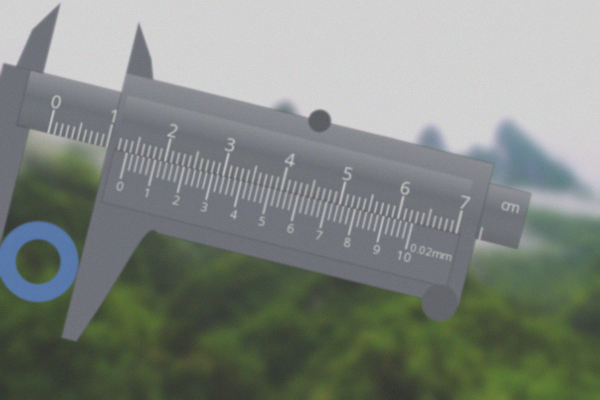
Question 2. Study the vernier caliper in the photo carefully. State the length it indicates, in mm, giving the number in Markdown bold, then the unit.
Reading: **13.5** mm
